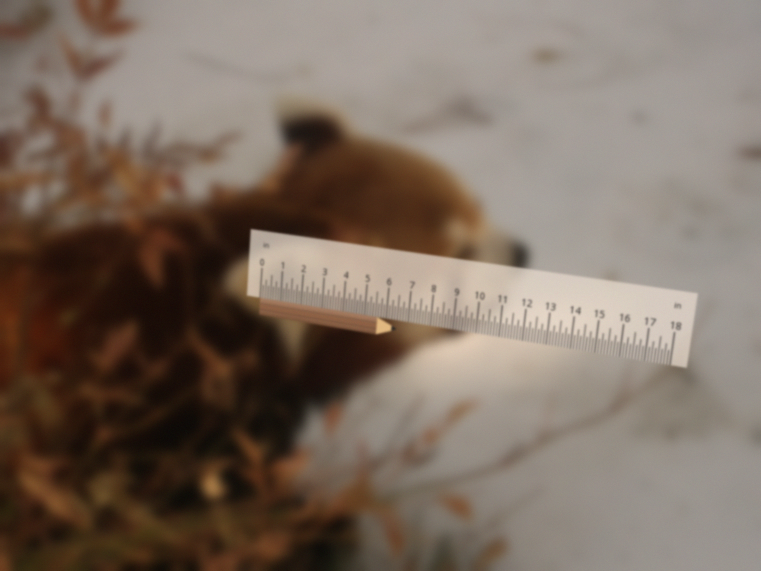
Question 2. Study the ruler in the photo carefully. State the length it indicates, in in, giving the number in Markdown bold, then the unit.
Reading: **6.5** in
